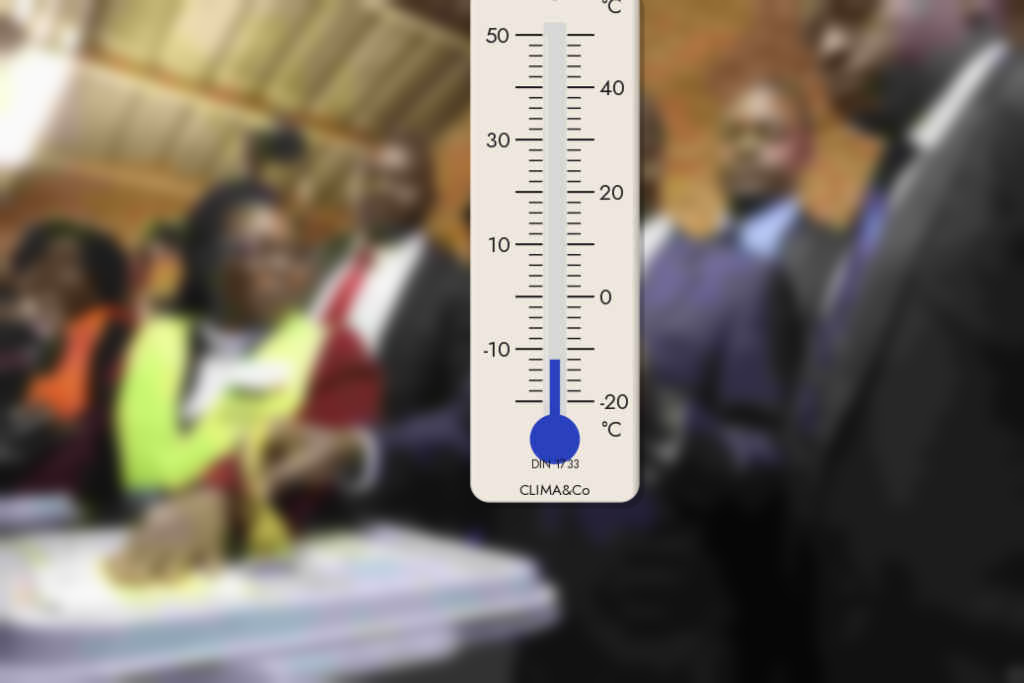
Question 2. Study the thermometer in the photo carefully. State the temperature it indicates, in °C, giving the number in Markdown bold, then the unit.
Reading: **-12** °C
